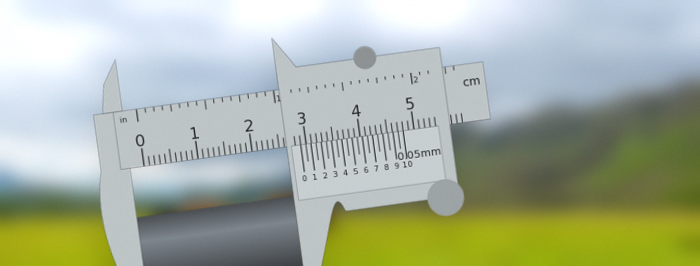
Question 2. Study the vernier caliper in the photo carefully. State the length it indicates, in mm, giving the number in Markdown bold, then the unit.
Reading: **29.0** mm
